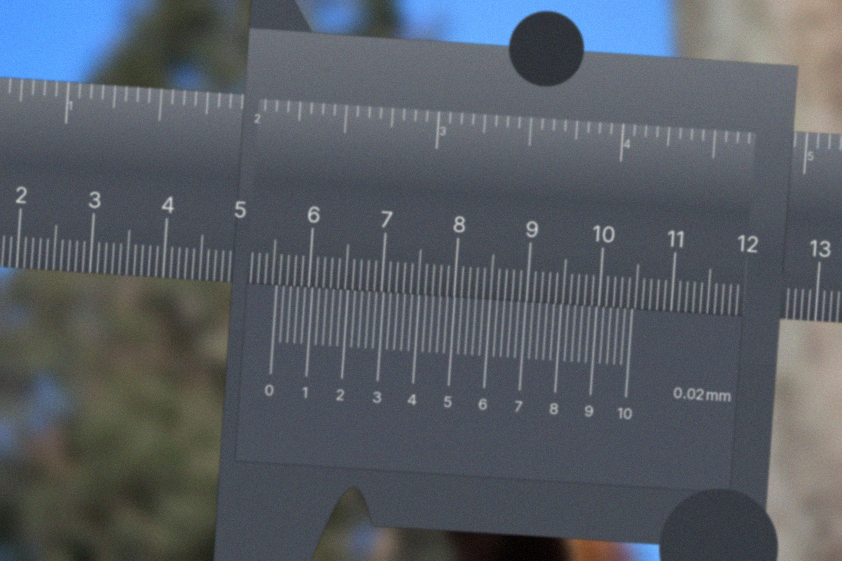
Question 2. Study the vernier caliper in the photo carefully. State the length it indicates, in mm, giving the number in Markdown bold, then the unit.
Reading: **55.6** mm
